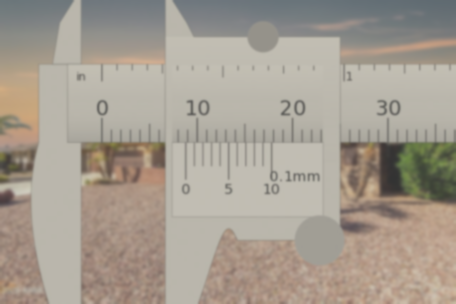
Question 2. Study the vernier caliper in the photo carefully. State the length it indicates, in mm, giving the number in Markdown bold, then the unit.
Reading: **8.8** mm
